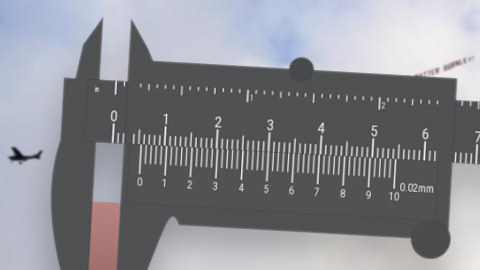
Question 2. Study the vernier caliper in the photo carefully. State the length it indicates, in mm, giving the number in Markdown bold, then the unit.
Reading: **5.5** mm
